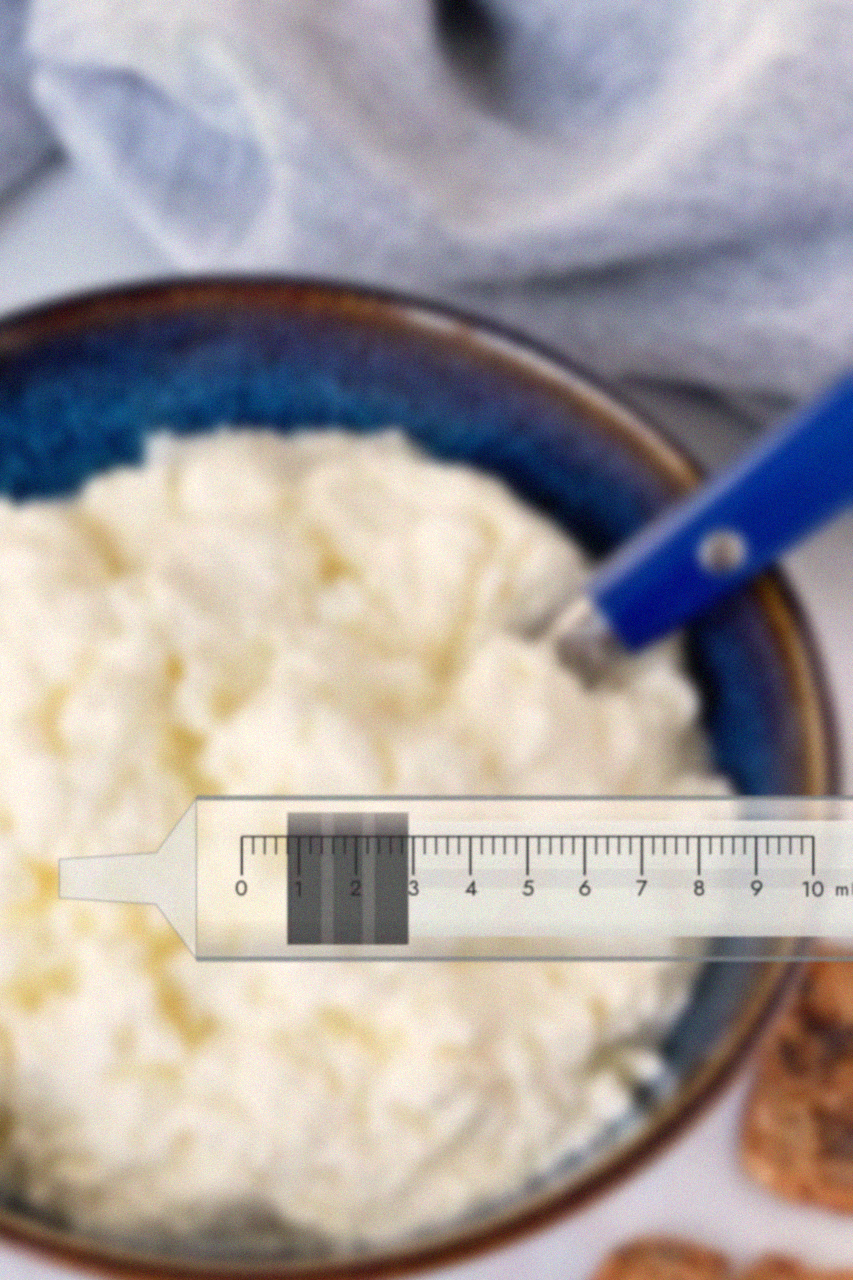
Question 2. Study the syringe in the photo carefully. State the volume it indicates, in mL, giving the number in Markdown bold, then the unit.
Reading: **0.8** mL
